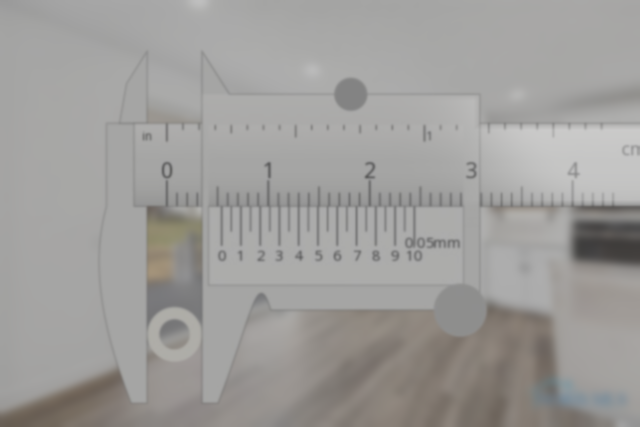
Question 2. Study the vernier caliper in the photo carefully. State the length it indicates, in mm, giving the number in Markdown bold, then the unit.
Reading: **5.4** mm
